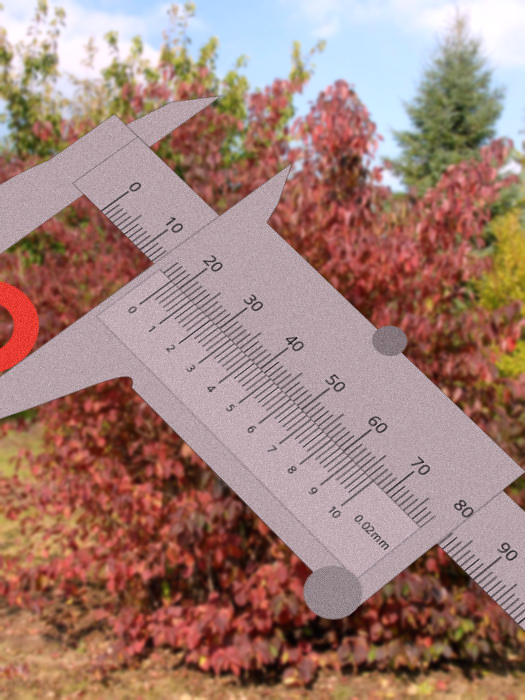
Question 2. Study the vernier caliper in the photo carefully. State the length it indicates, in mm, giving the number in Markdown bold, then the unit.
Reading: **18.0** mm
